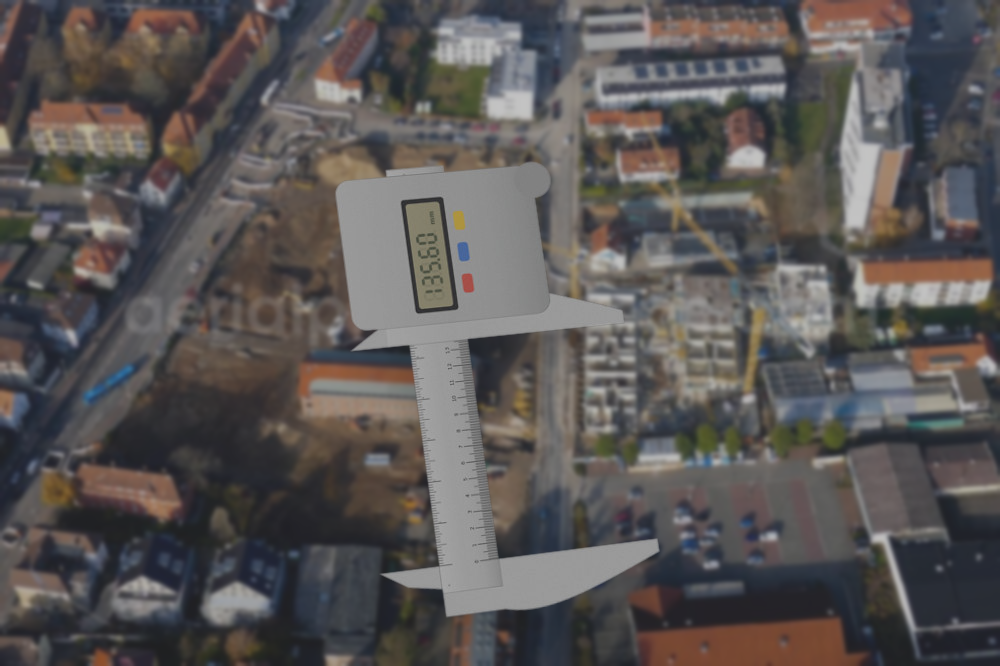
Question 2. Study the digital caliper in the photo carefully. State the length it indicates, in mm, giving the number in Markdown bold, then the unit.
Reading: **135.60** mm
